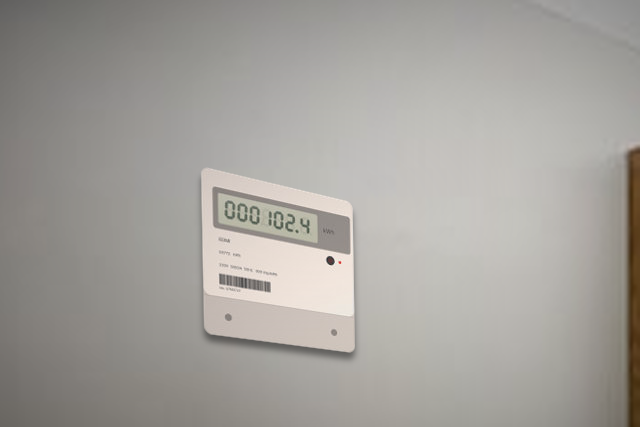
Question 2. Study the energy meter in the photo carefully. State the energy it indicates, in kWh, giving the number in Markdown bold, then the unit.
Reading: **102.4** kWh
